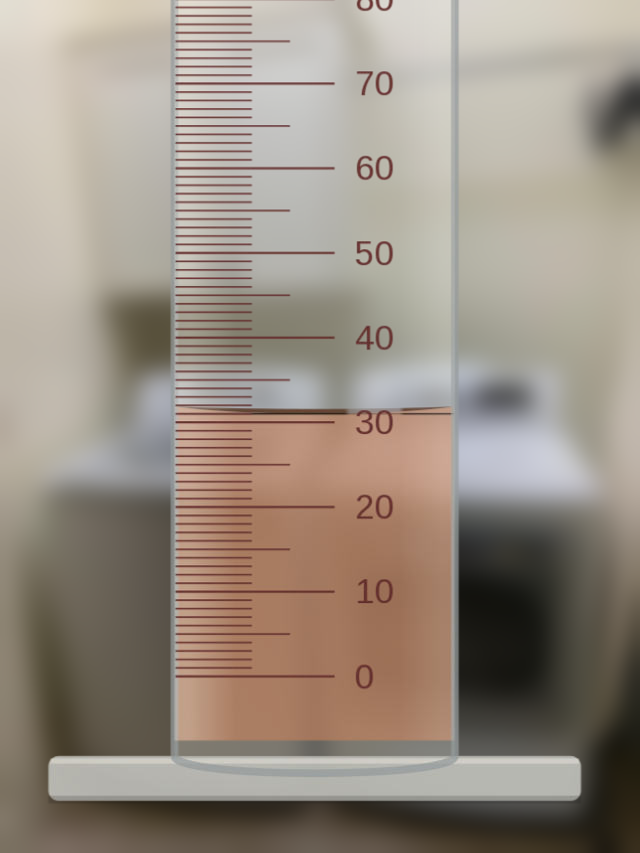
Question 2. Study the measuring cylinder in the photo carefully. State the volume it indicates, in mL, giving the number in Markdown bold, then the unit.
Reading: **31** mL
